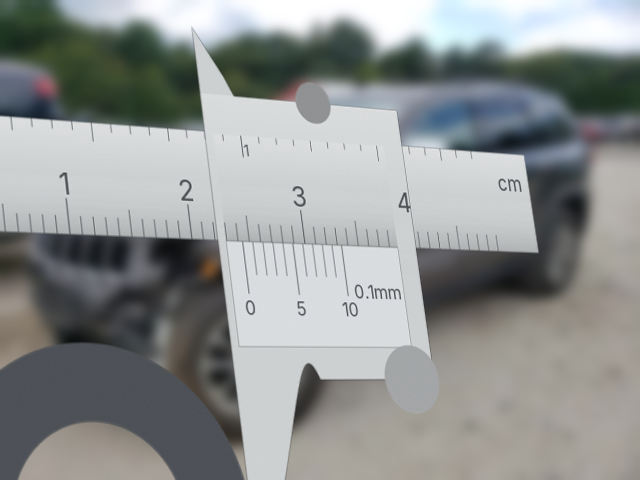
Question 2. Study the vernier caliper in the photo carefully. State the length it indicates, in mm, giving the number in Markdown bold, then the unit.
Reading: **24.4** mm
